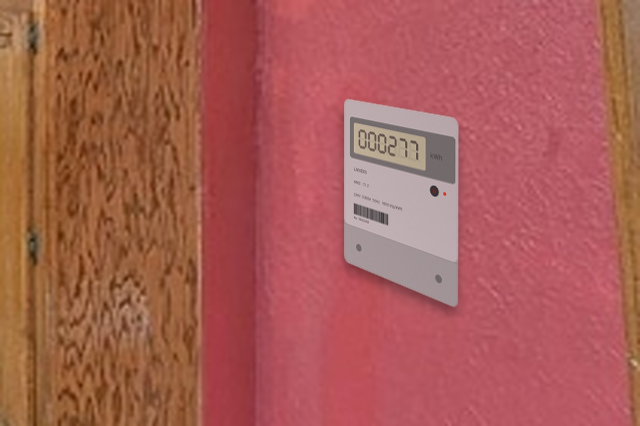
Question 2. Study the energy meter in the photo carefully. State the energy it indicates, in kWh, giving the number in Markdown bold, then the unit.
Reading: **277** kWh
